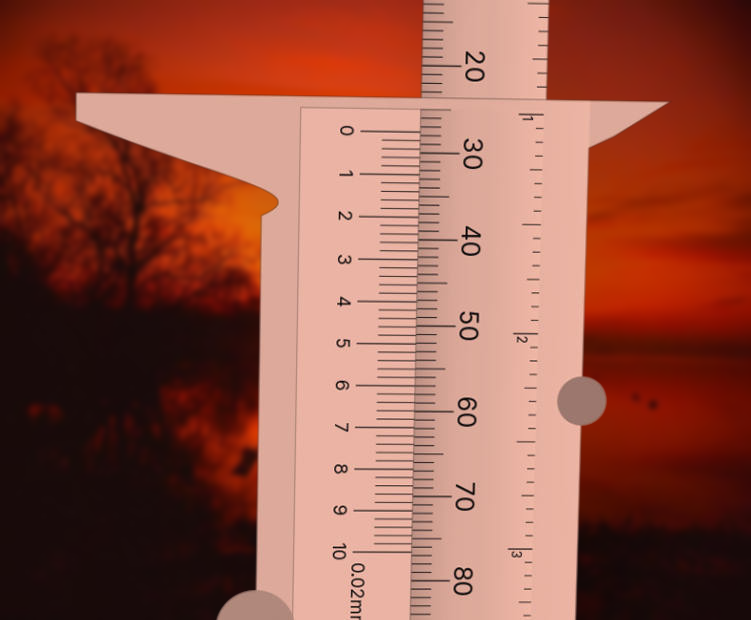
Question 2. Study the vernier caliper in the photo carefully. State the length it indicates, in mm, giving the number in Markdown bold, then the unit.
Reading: **27.6** mm
